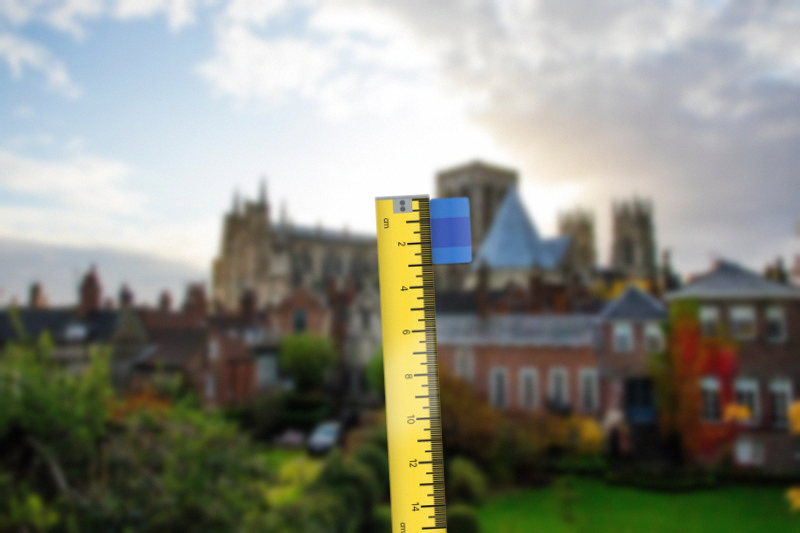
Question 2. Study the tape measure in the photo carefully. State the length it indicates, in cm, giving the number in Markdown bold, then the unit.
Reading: **3** cm
